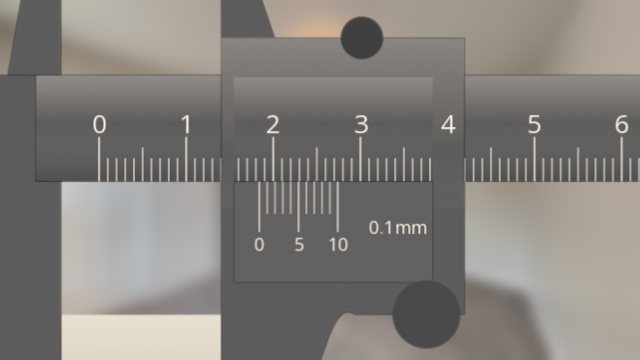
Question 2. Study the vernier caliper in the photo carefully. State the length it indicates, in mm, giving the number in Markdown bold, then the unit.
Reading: **18.4** mm
